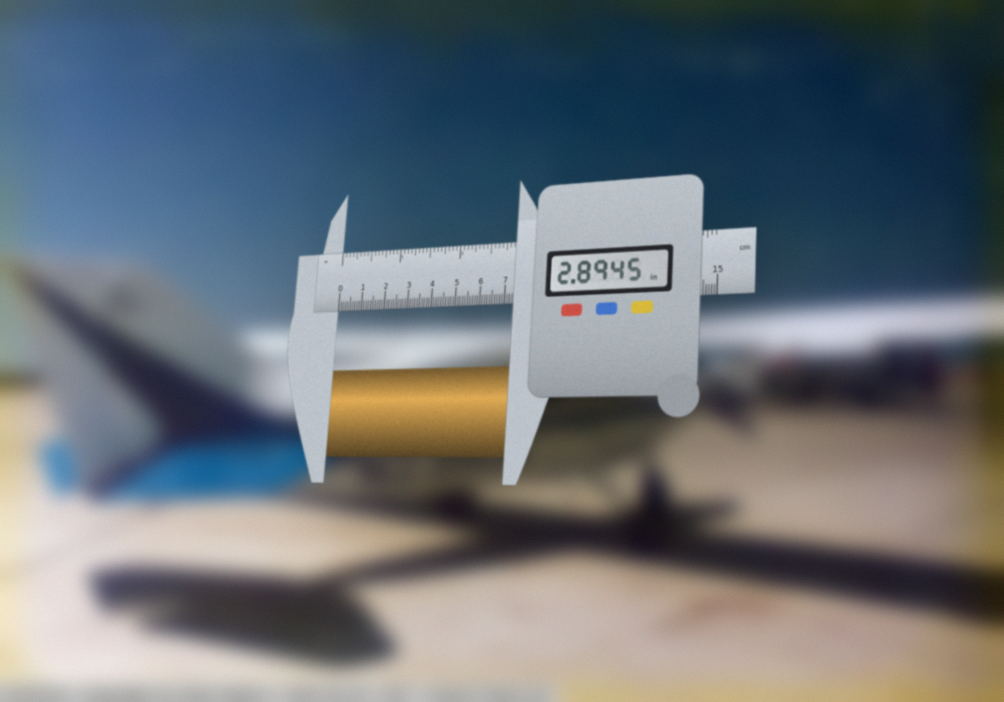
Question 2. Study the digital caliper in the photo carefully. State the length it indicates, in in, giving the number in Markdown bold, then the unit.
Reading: **2.8945** in
